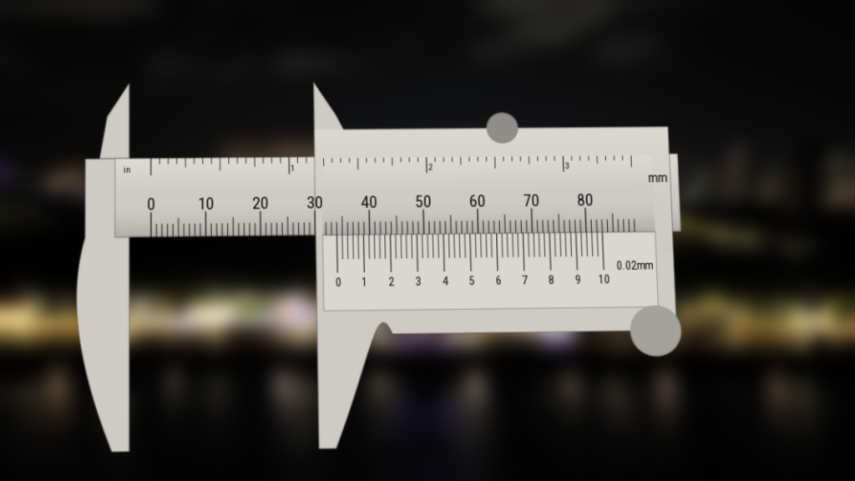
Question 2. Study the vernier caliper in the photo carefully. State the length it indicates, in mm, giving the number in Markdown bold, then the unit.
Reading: **34.0** mm
